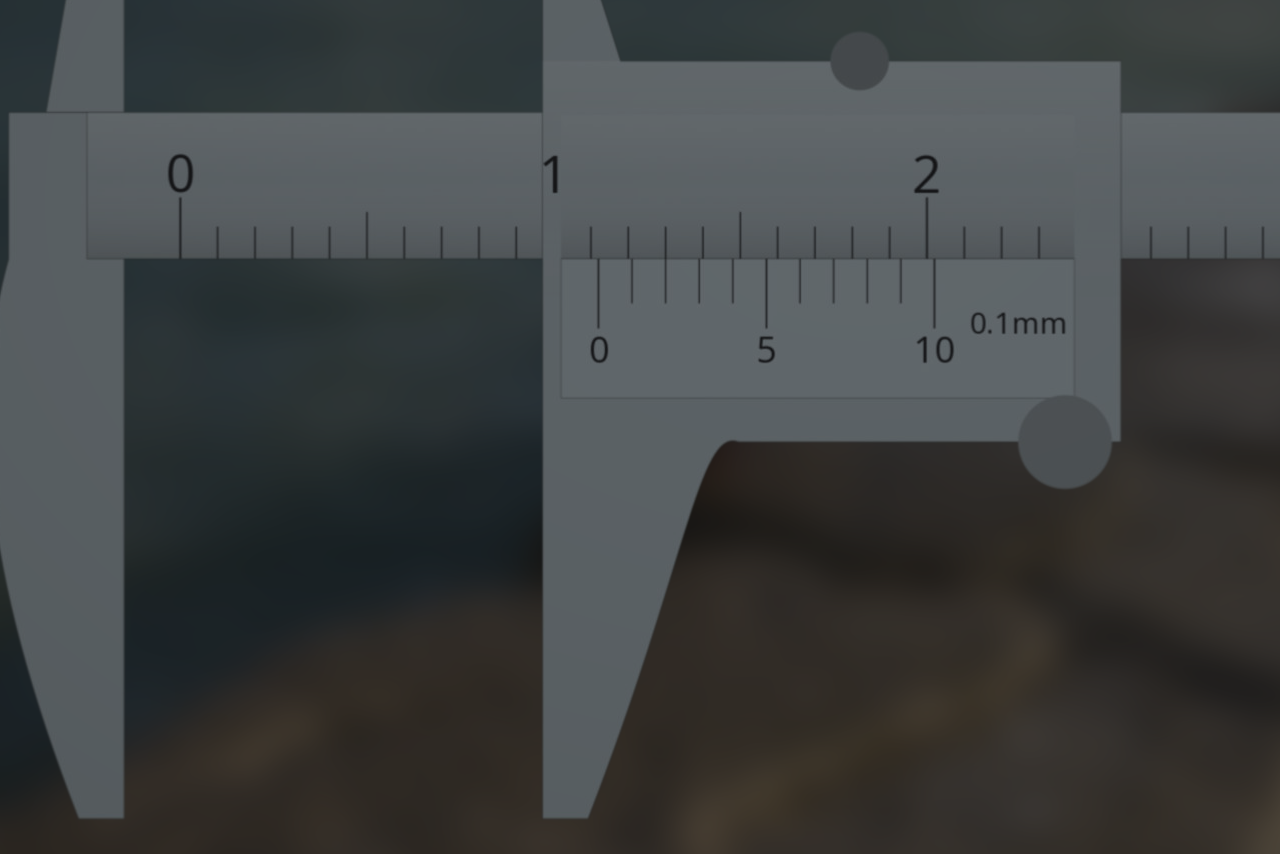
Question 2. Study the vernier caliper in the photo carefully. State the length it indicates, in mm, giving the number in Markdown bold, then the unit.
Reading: **11.2** mm
